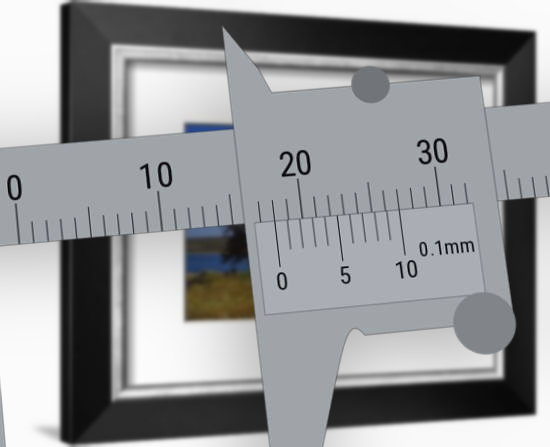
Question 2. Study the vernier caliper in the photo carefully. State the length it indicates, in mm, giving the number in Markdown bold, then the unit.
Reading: **18.0** mm
